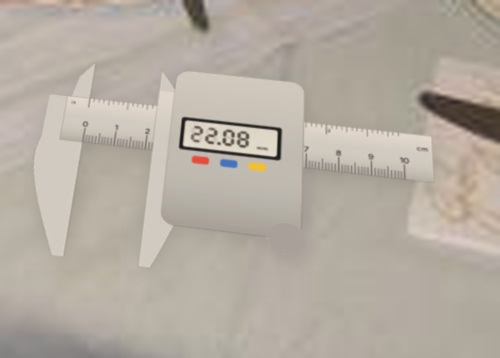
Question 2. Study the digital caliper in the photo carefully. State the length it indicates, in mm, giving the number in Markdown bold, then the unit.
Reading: **22.08** mm
